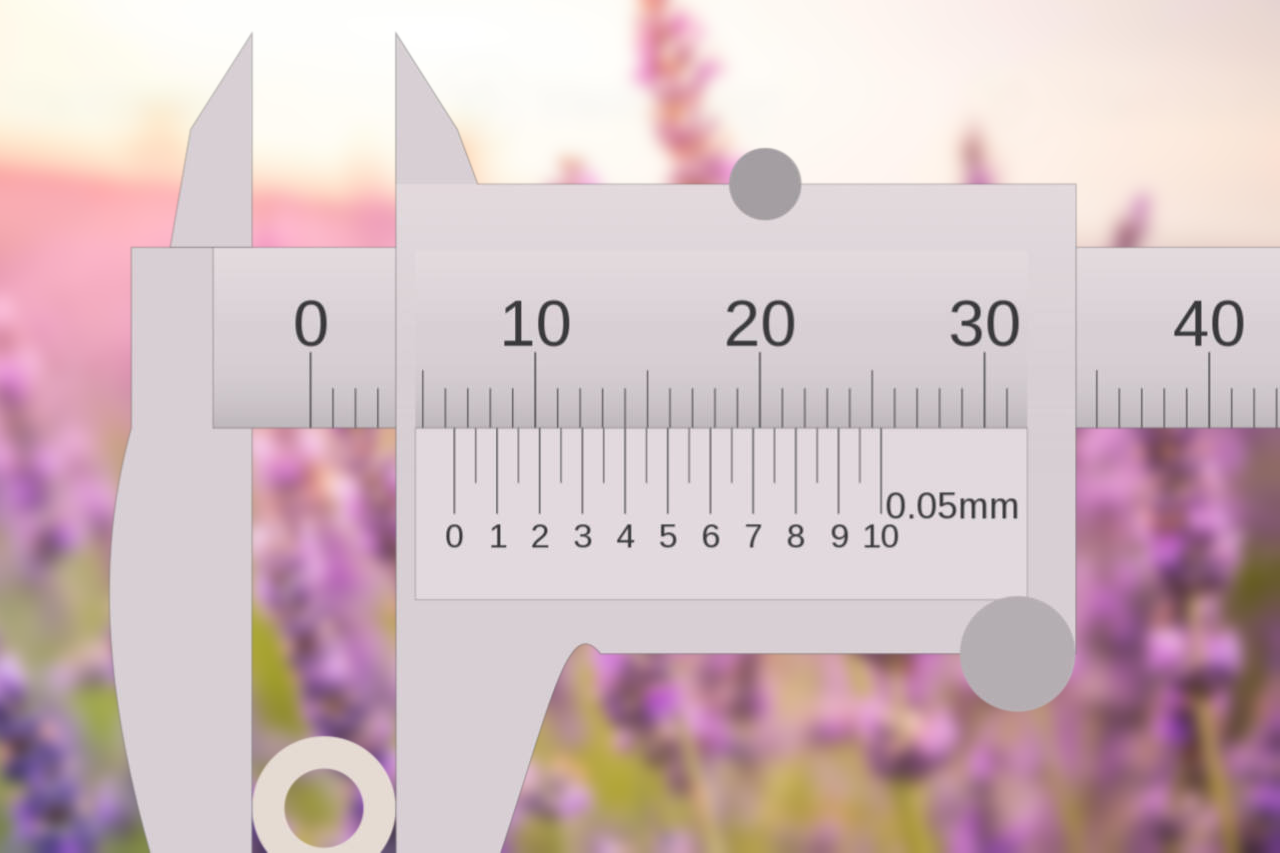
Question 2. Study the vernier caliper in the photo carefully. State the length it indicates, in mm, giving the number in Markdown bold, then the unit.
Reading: **6.4** mm
